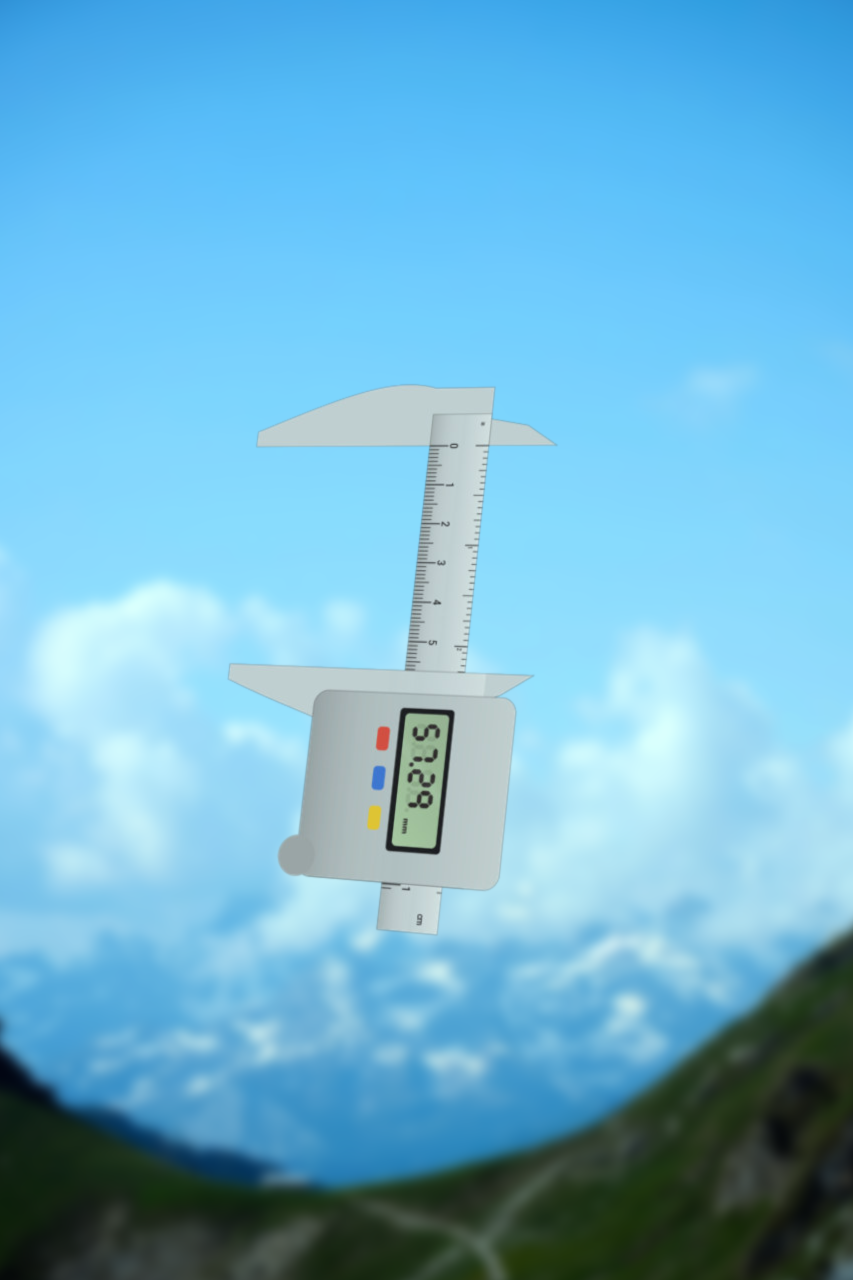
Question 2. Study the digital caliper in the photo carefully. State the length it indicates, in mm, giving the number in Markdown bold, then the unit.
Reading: **57.29** mm
